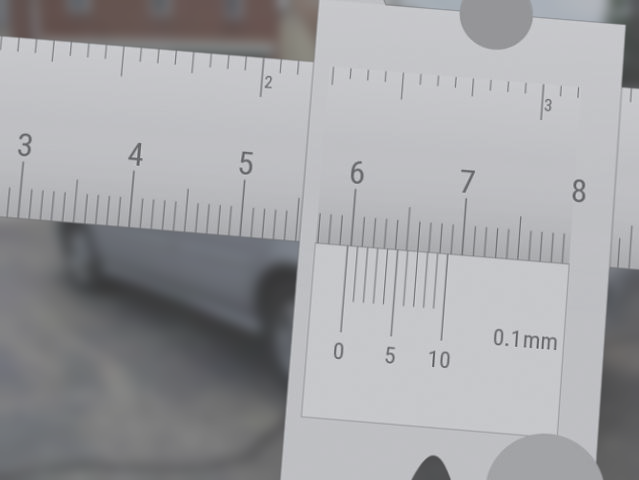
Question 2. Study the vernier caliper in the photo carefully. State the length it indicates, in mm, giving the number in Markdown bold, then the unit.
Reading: **59.7** mm
